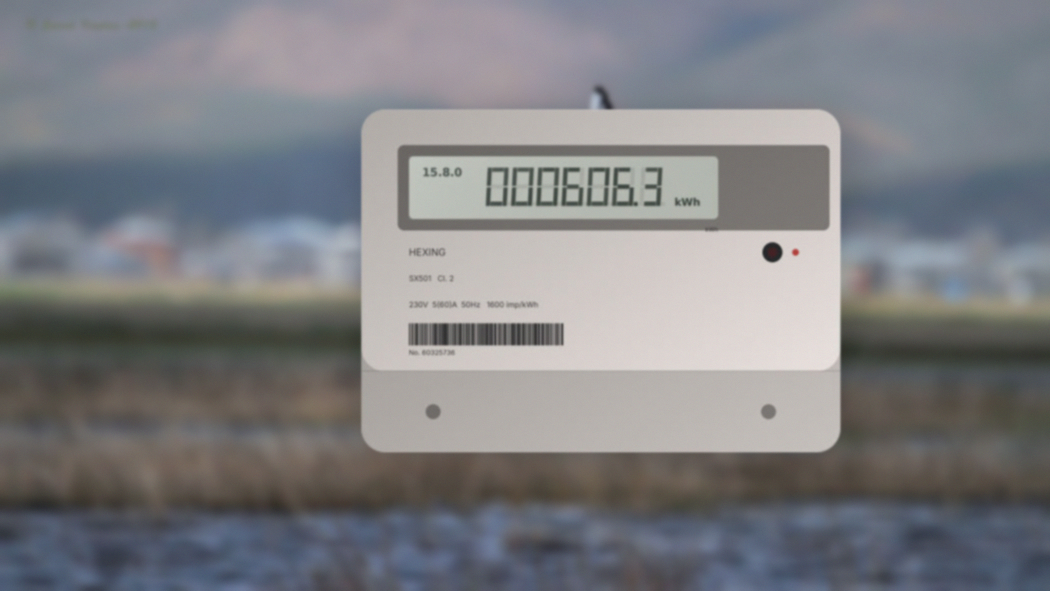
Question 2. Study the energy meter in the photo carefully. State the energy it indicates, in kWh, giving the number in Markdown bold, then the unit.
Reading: **606.3** kWh
